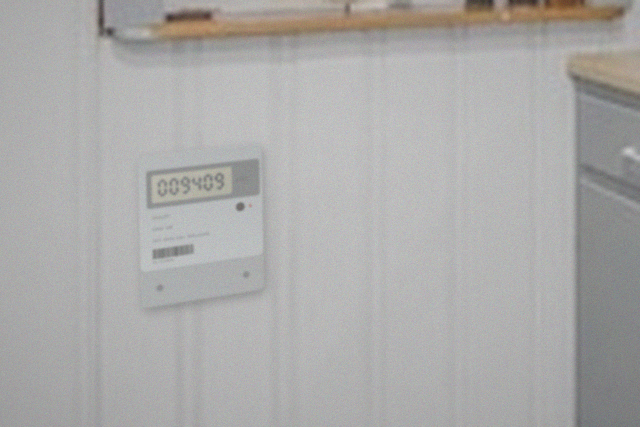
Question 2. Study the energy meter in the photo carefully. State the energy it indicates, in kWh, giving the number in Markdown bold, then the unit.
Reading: **9409** kWh
